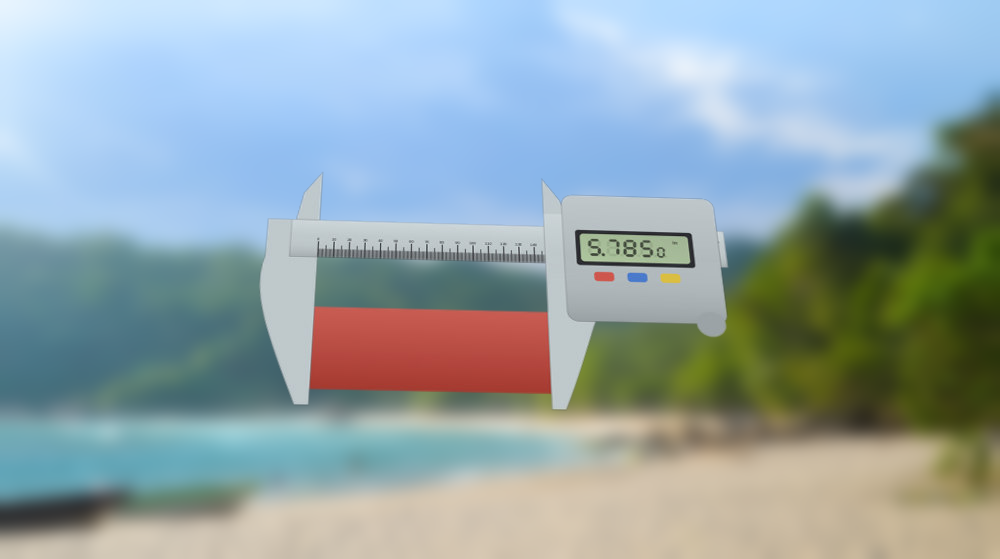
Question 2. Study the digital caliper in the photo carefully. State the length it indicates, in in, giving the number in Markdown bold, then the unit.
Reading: **5.7850** in
